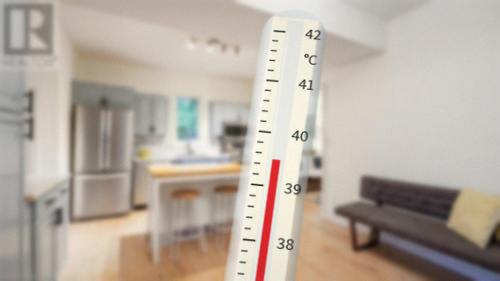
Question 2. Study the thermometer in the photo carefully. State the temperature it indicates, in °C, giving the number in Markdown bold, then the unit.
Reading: **39.5** °C
